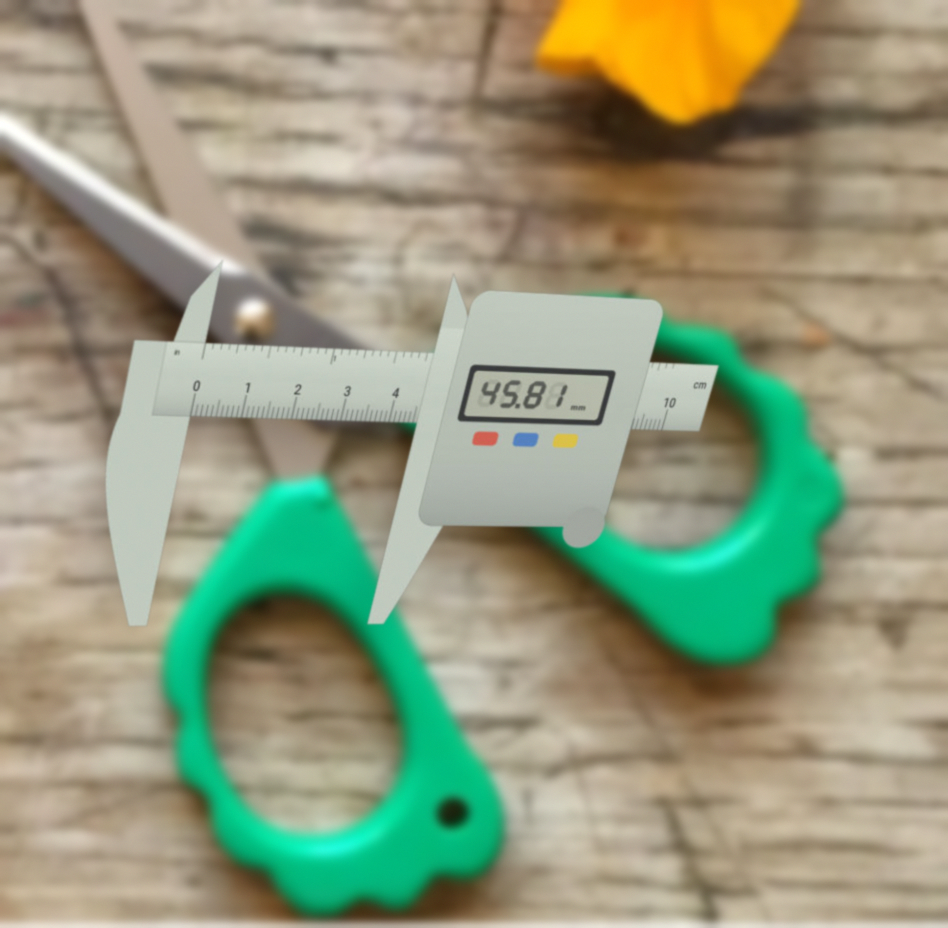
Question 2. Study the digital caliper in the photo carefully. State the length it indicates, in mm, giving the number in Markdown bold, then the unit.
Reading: **45.81** mm
